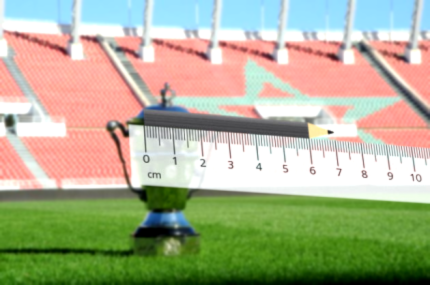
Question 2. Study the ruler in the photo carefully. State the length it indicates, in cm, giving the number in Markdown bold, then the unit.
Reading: **7** cm
